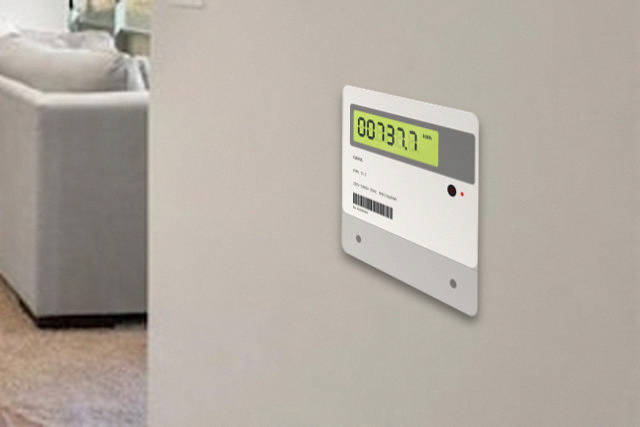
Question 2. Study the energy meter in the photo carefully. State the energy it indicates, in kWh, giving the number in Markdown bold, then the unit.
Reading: **737.7** kWh
